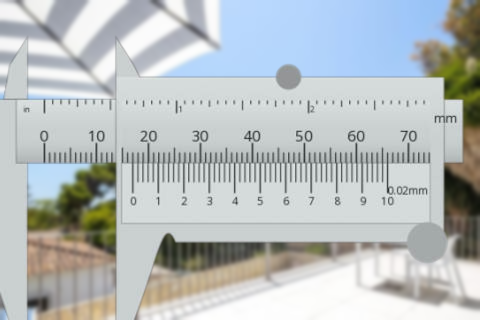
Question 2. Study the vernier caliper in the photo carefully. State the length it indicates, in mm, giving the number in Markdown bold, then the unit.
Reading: **17.0** mm
